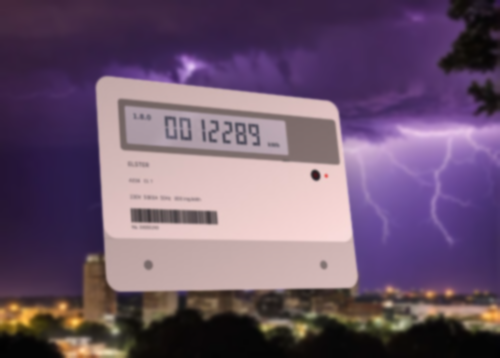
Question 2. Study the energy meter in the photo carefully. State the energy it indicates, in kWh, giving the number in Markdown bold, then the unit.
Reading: **12289** kWh
